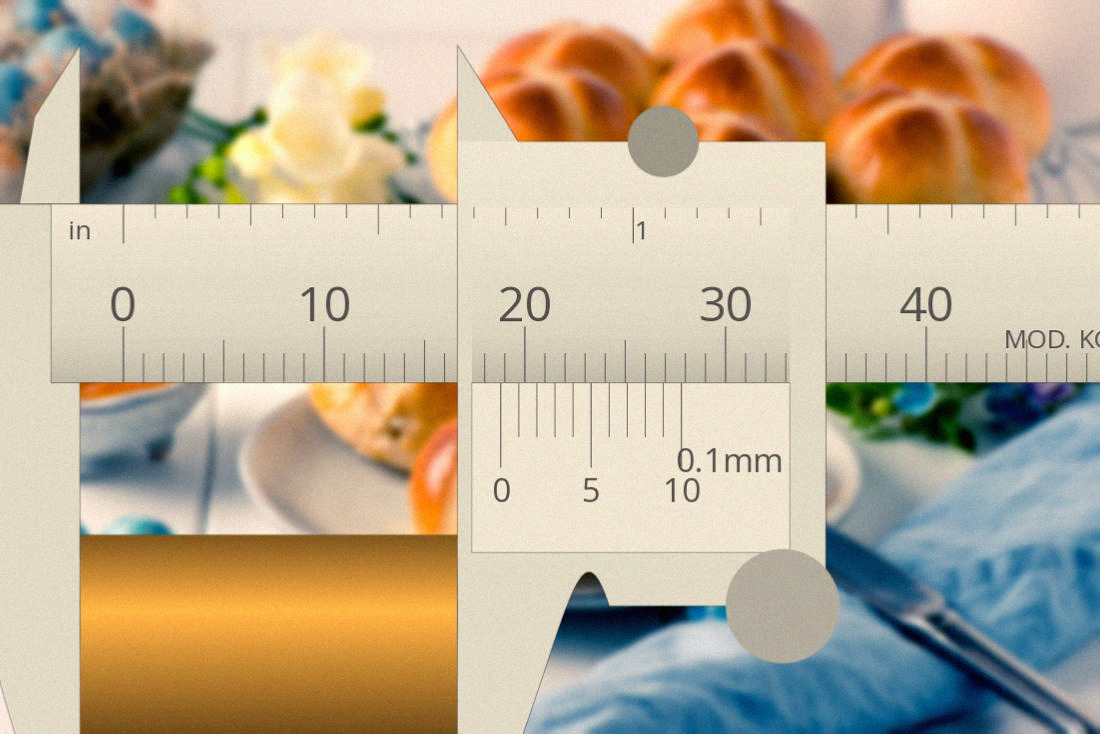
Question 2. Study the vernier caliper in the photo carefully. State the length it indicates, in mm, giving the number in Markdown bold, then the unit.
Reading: **18.8** mm
